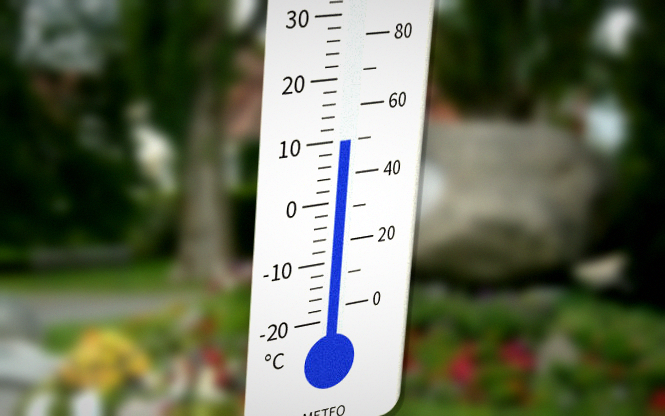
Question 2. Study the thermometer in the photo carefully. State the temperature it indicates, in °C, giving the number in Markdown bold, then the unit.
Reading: **10** °C
